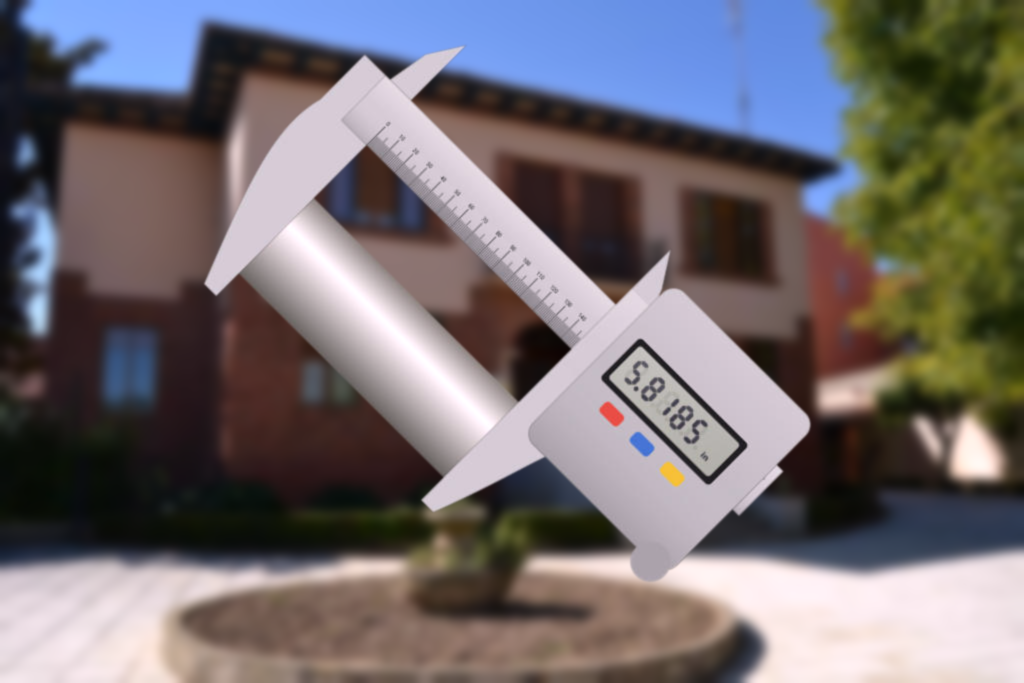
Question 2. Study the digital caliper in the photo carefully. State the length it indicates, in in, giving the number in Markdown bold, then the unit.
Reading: **5.8185** in
